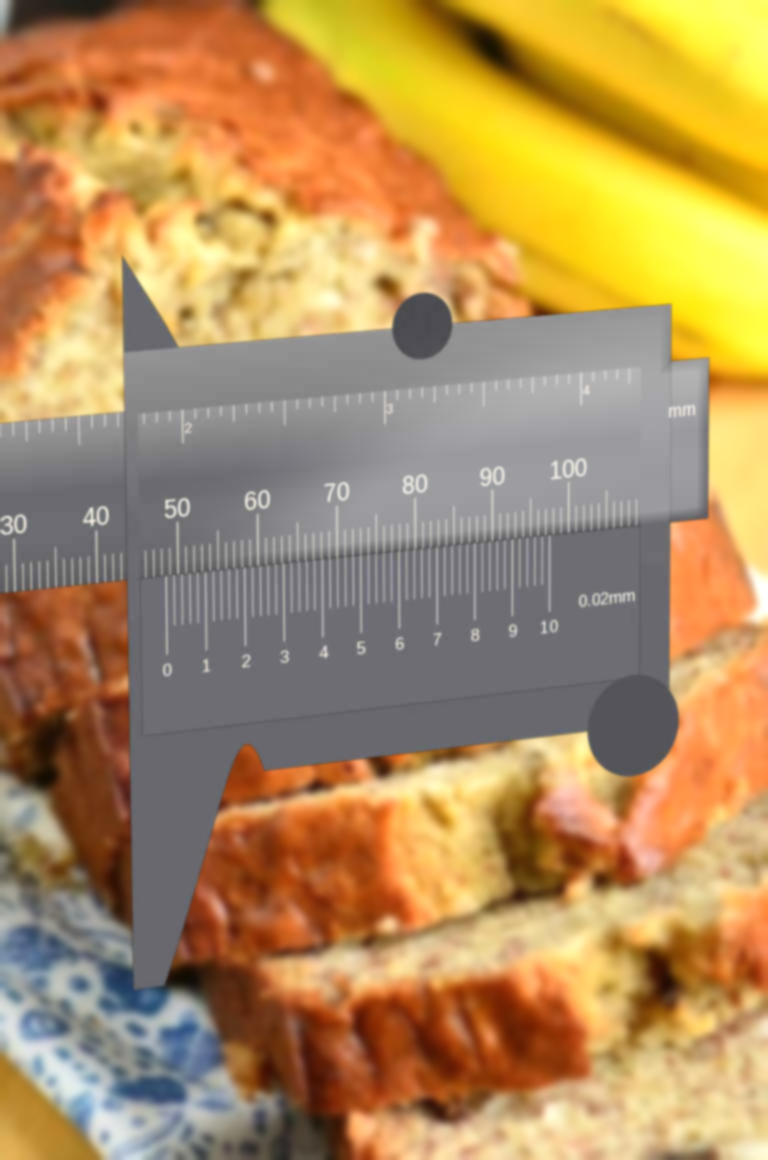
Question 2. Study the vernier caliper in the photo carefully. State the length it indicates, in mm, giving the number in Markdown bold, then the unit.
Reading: **48.5** mm
